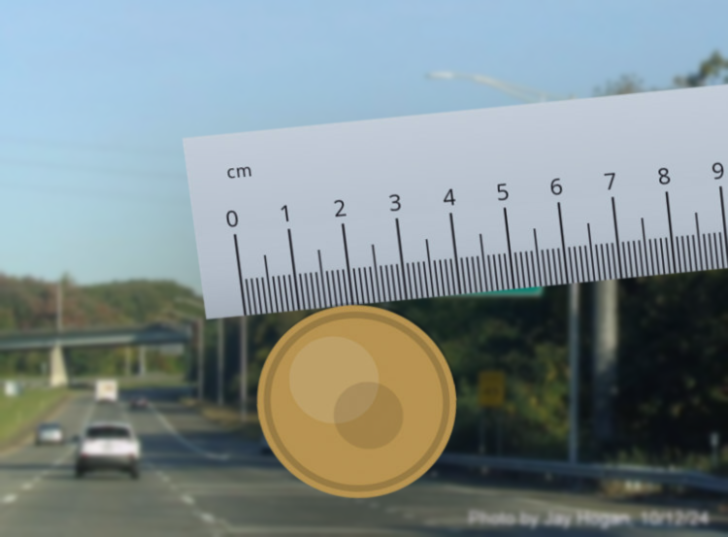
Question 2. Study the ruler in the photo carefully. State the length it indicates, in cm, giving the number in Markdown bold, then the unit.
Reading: **3.7** cm
